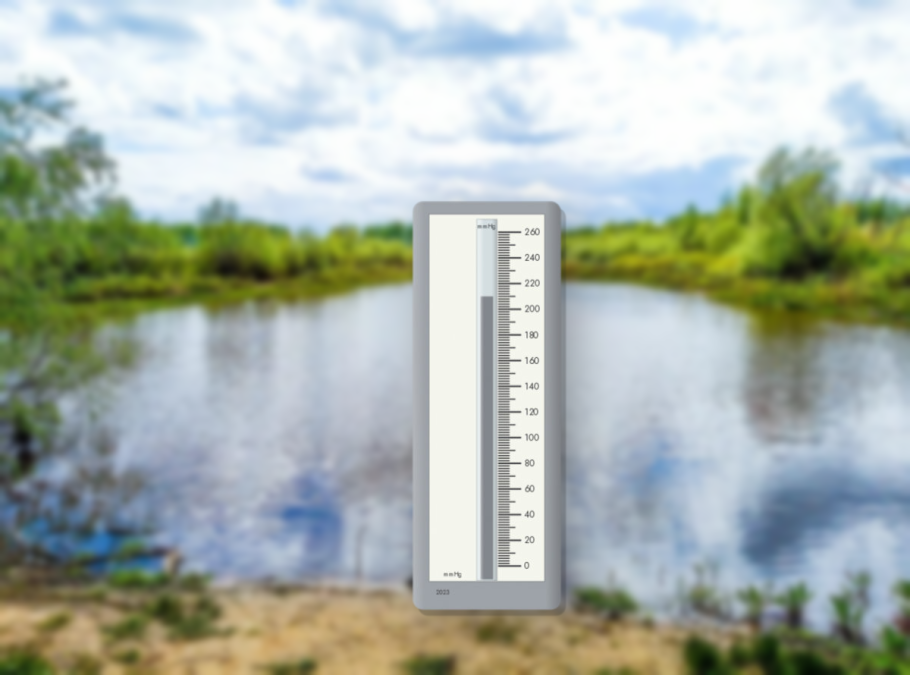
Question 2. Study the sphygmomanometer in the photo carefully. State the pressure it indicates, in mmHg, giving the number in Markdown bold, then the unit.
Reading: **210** mmHg
